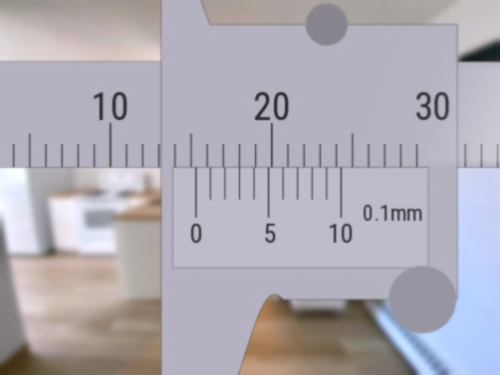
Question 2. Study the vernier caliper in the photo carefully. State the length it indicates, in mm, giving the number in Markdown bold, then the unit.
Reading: **15.3** mm
